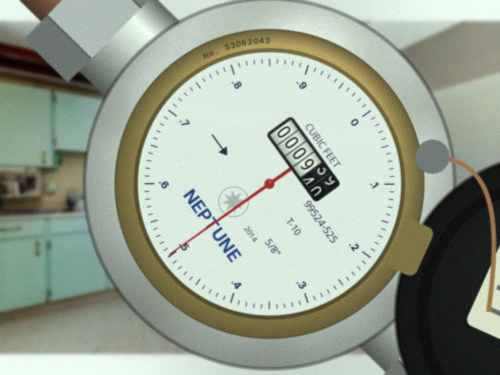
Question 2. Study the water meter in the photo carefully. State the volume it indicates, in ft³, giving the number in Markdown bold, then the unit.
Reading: **939.50** ft³
